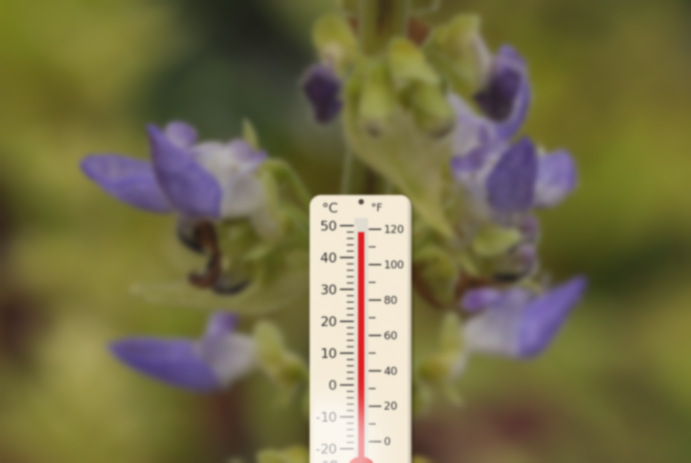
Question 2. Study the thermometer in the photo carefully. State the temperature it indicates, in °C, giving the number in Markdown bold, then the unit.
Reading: **48** °C
